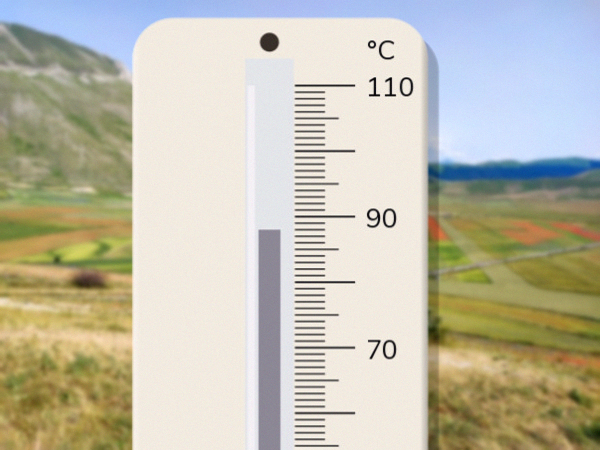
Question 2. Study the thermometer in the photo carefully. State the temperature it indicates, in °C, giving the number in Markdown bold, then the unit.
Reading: **88** °C
